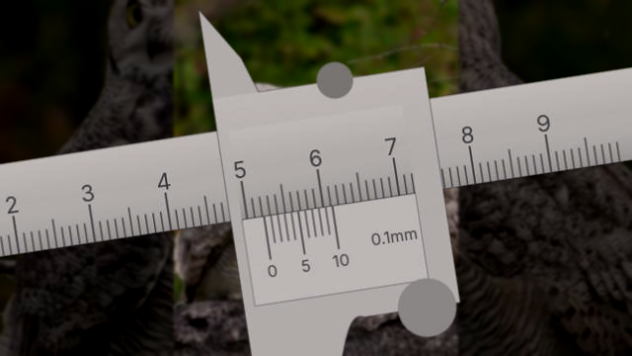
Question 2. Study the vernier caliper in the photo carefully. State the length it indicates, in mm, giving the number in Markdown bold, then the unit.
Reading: **52.2** mm
